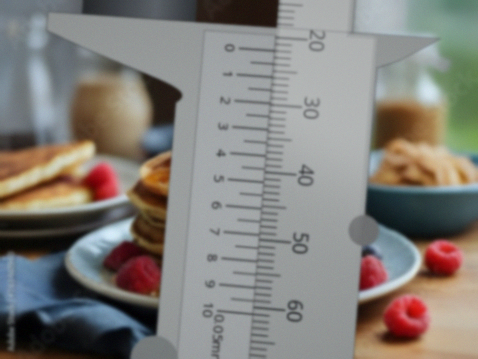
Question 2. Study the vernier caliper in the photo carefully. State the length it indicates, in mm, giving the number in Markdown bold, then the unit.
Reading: **22.0** mm
